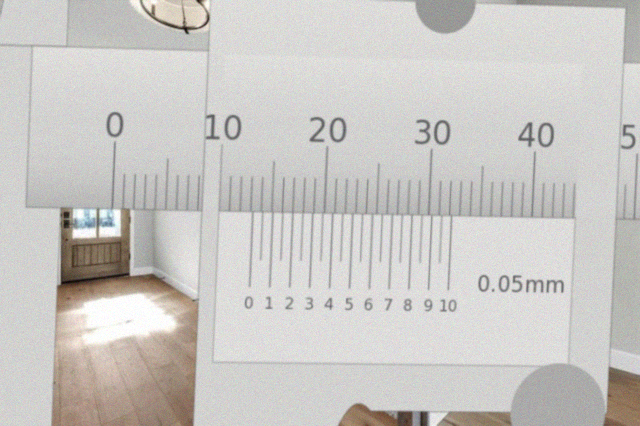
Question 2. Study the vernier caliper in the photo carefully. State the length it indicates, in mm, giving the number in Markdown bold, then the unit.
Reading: **13.2** mm
